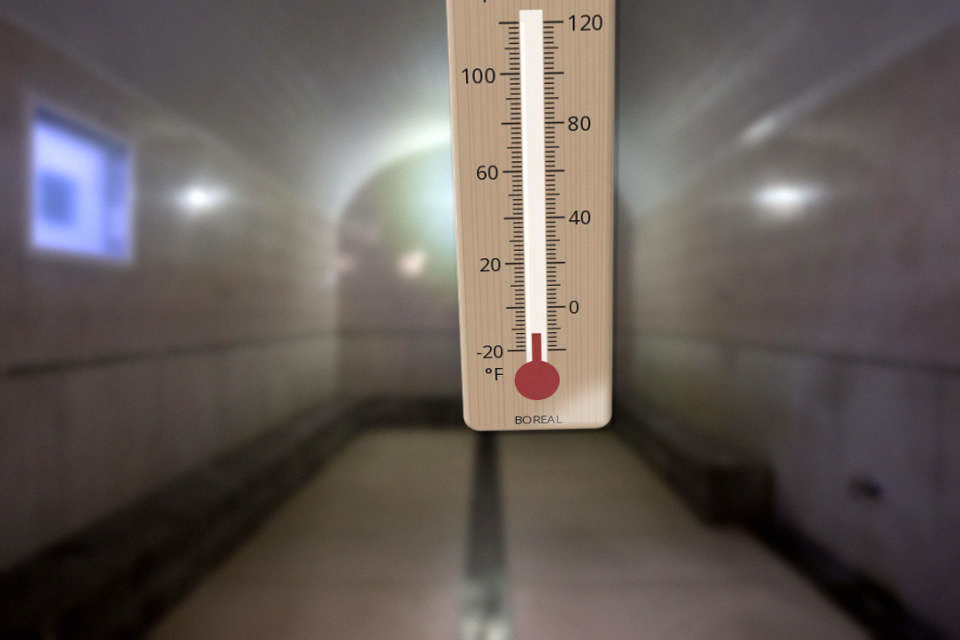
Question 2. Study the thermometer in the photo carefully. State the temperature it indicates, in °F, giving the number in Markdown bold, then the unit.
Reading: **-12** °F
